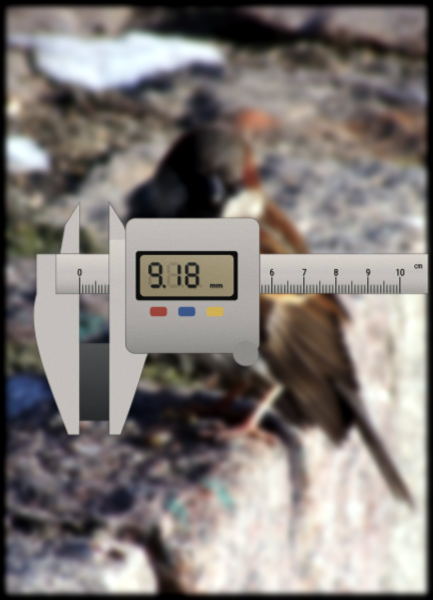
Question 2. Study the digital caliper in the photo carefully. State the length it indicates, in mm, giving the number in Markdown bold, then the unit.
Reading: **9.18** mm
